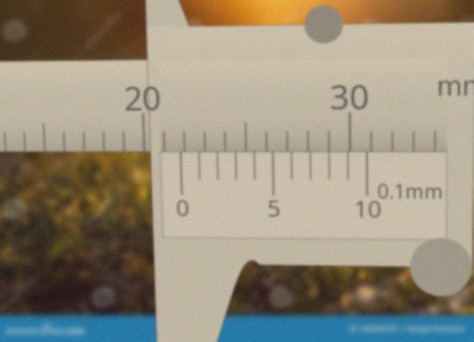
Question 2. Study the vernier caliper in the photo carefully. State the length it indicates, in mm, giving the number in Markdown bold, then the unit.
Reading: **21.8** mm
